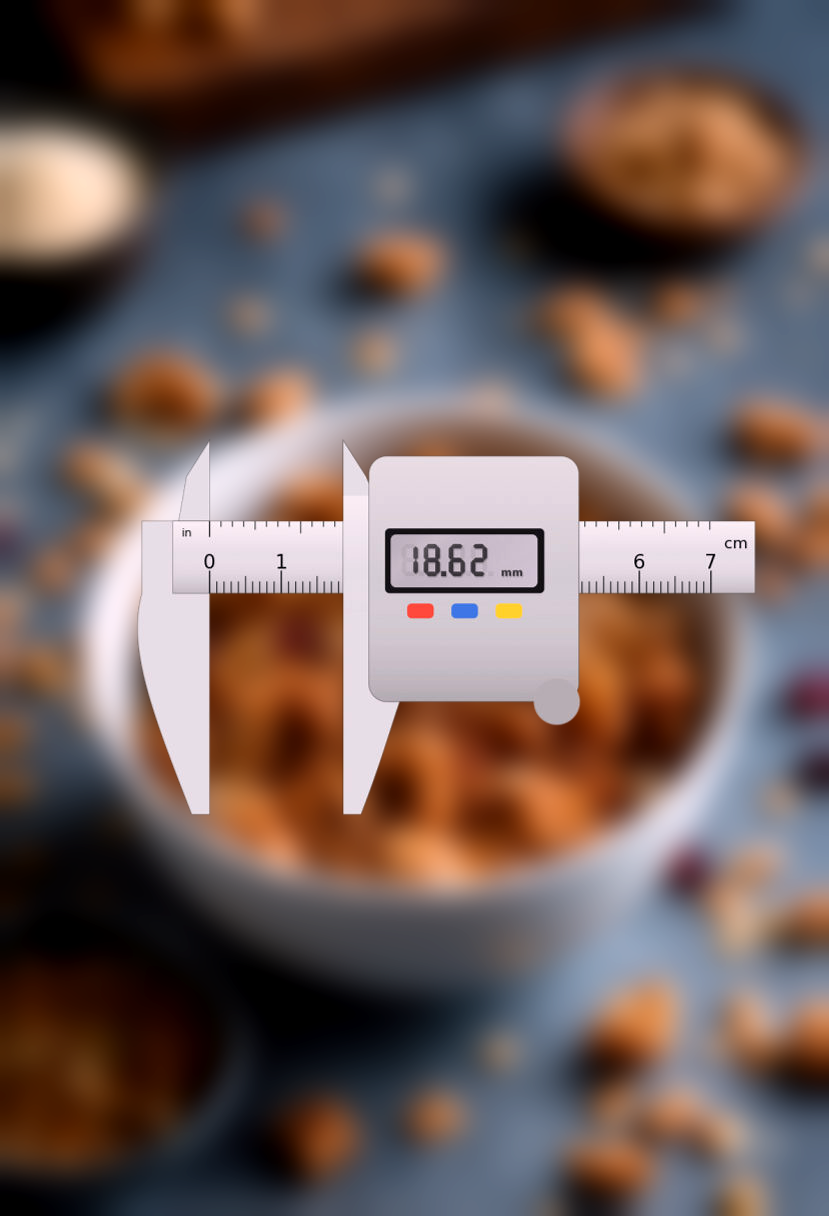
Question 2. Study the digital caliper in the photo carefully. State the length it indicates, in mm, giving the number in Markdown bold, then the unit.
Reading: **18.62** mm
